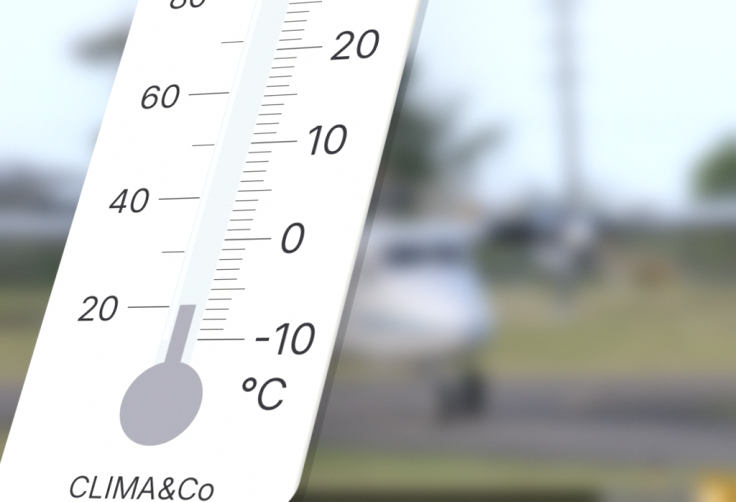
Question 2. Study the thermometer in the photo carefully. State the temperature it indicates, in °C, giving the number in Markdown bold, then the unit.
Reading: **-6.5** °C
